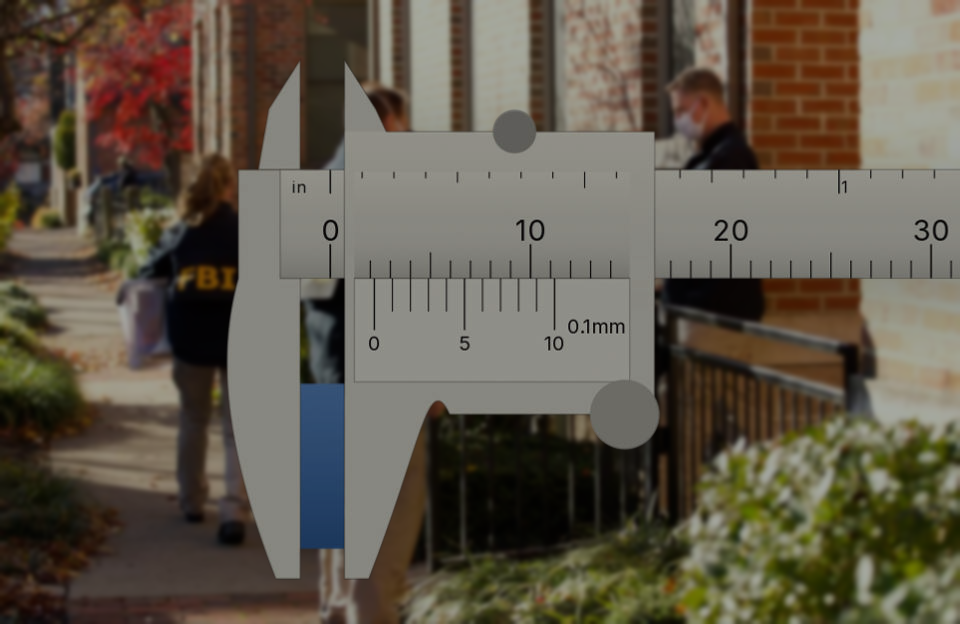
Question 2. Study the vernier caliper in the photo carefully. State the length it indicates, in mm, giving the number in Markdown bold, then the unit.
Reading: **2.2** mm
